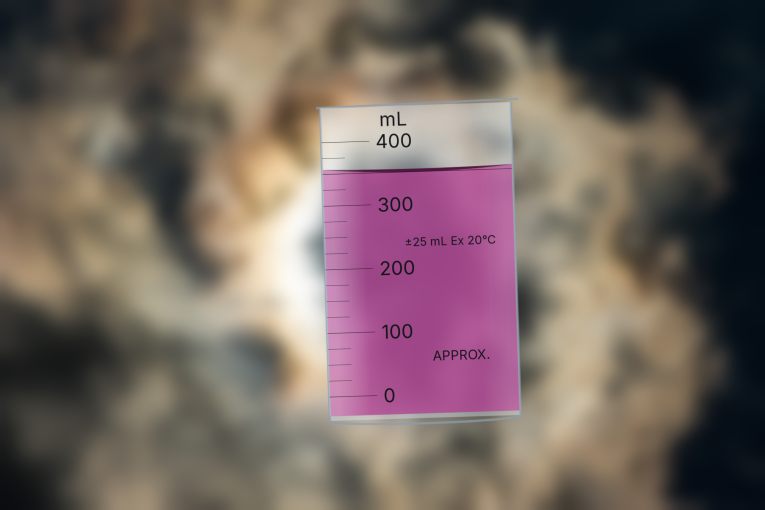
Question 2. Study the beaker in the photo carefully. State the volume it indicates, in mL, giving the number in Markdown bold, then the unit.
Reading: **350** mL
